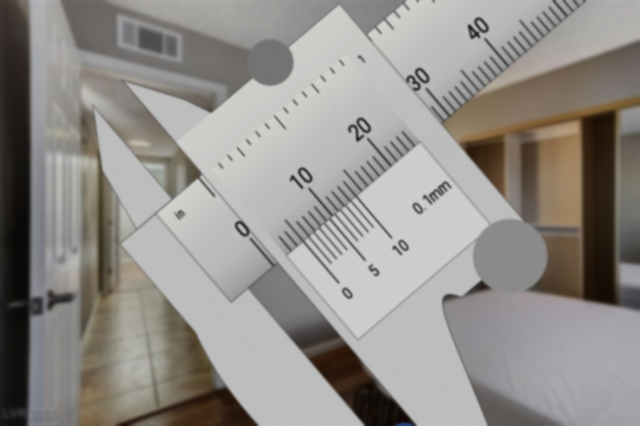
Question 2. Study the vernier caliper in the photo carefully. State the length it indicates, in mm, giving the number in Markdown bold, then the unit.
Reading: **5.0** mm
